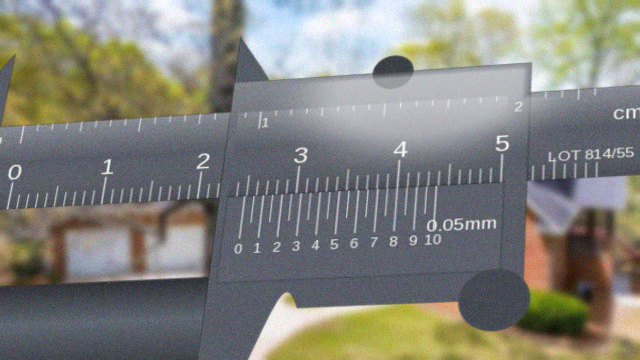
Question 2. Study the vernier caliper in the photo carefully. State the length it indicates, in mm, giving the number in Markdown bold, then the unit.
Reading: **24.8** mm
